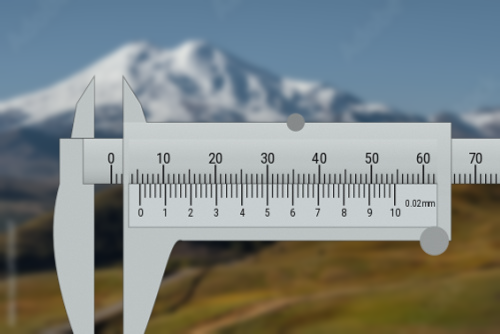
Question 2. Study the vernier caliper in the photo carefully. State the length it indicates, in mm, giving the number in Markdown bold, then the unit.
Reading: **5.5** mm
